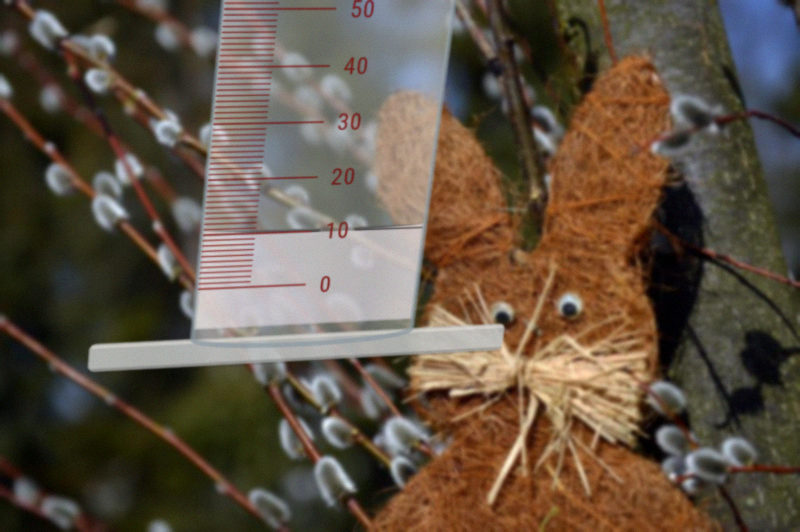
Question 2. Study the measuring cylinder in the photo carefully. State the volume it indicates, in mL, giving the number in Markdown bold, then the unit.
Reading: **10** mL
